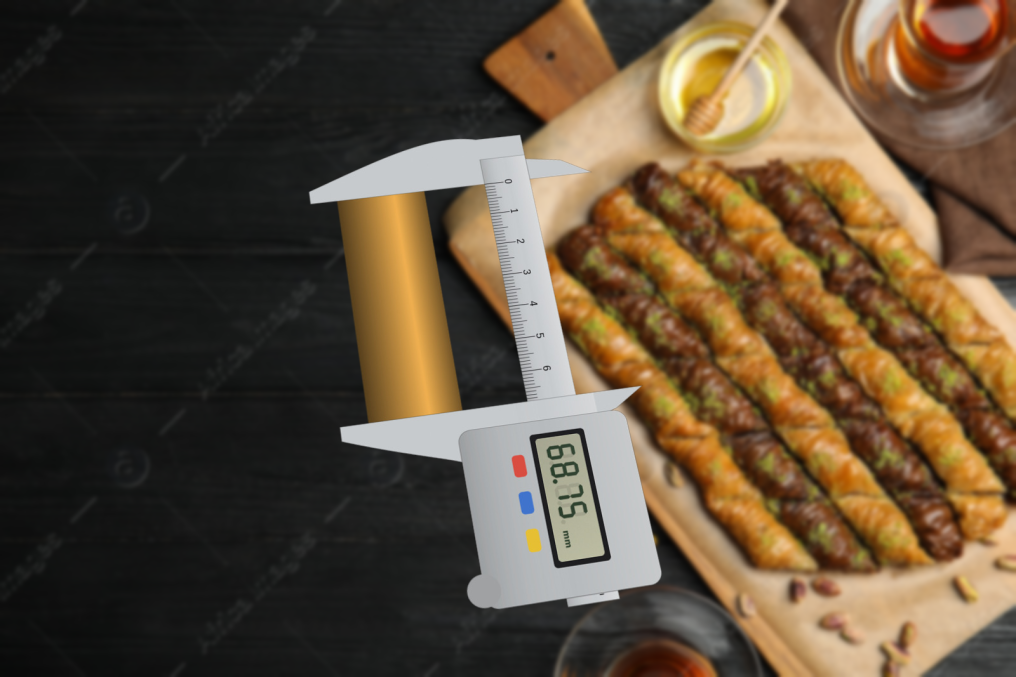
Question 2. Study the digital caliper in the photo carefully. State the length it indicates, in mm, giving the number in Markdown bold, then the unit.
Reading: **68.75** mm
